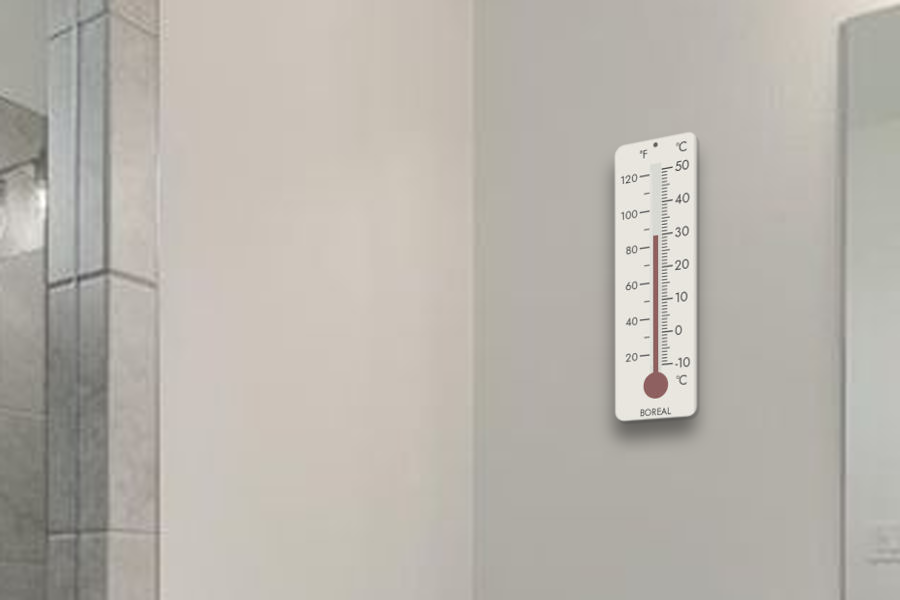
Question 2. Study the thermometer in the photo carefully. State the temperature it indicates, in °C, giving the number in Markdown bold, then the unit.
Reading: **30** °C
